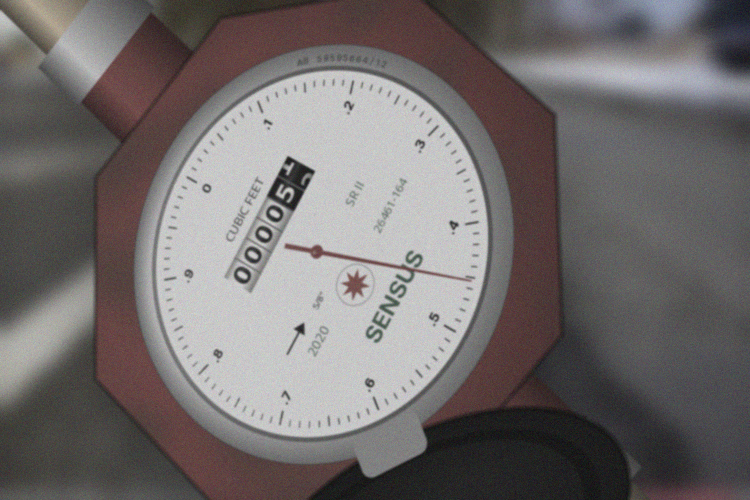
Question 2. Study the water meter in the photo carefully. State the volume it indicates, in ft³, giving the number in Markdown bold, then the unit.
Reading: **51.45** ft³
